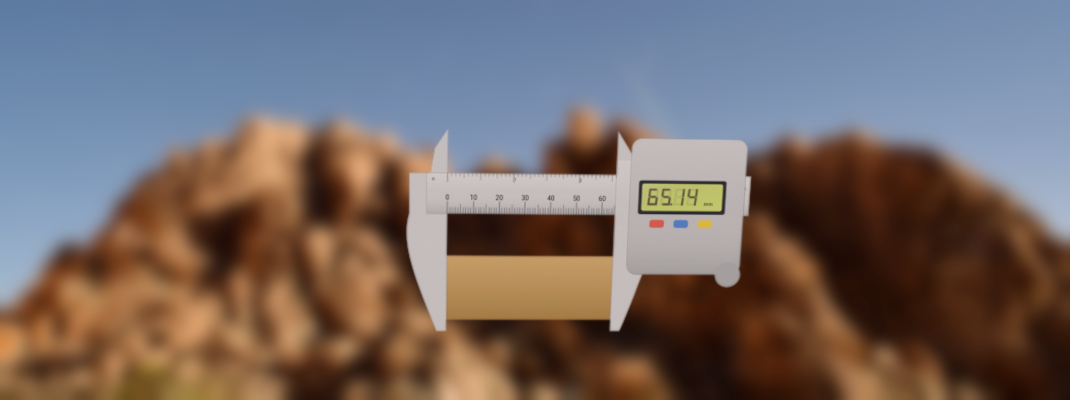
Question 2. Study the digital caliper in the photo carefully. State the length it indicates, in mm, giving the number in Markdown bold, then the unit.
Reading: **65.14** mm
